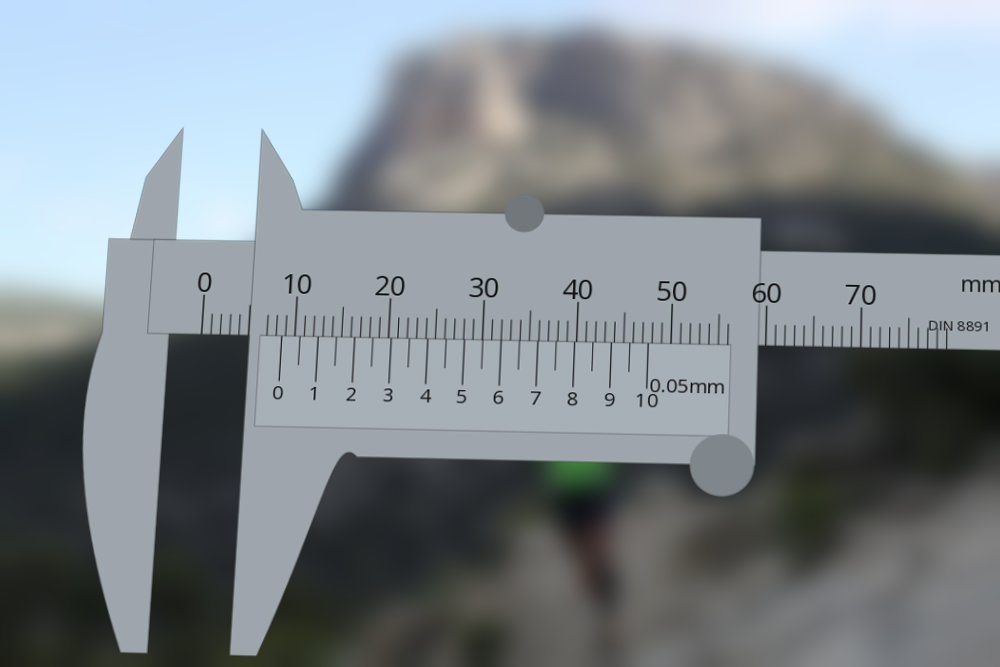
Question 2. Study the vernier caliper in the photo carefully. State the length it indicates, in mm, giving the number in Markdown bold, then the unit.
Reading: **8.6** mm
